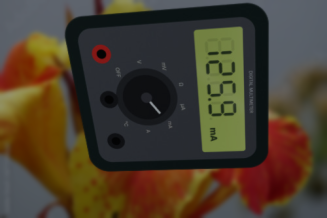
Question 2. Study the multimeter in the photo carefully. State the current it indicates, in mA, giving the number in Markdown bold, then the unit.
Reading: **125.9** mA
